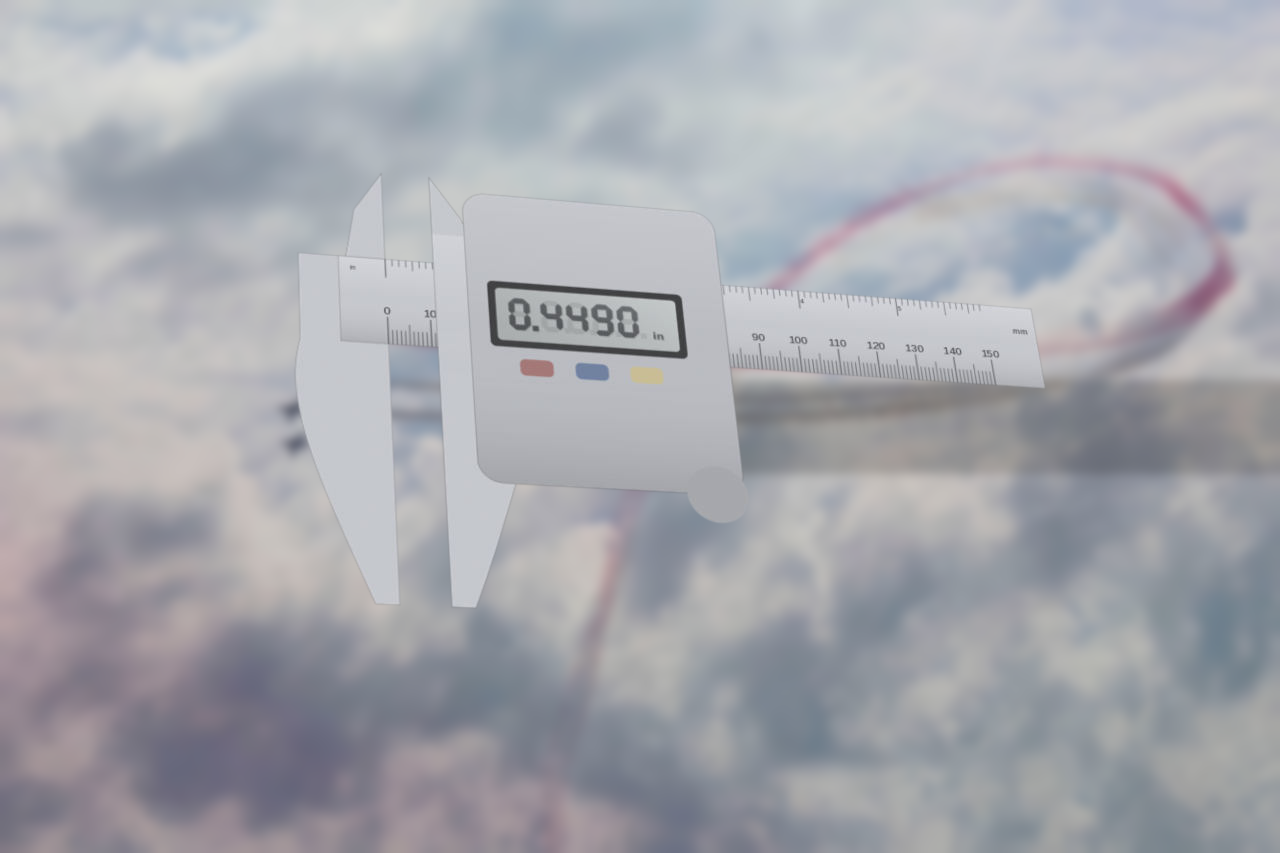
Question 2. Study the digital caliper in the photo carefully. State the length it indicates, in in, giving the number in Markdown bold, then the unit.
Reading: **0.4490** in
